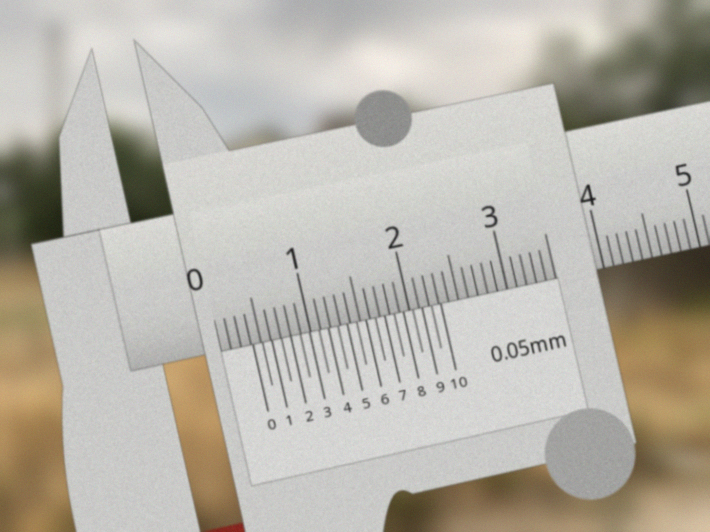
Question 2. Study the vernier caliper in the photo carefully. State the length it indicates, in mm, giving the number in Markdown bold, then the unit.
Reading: **4.2** mm
